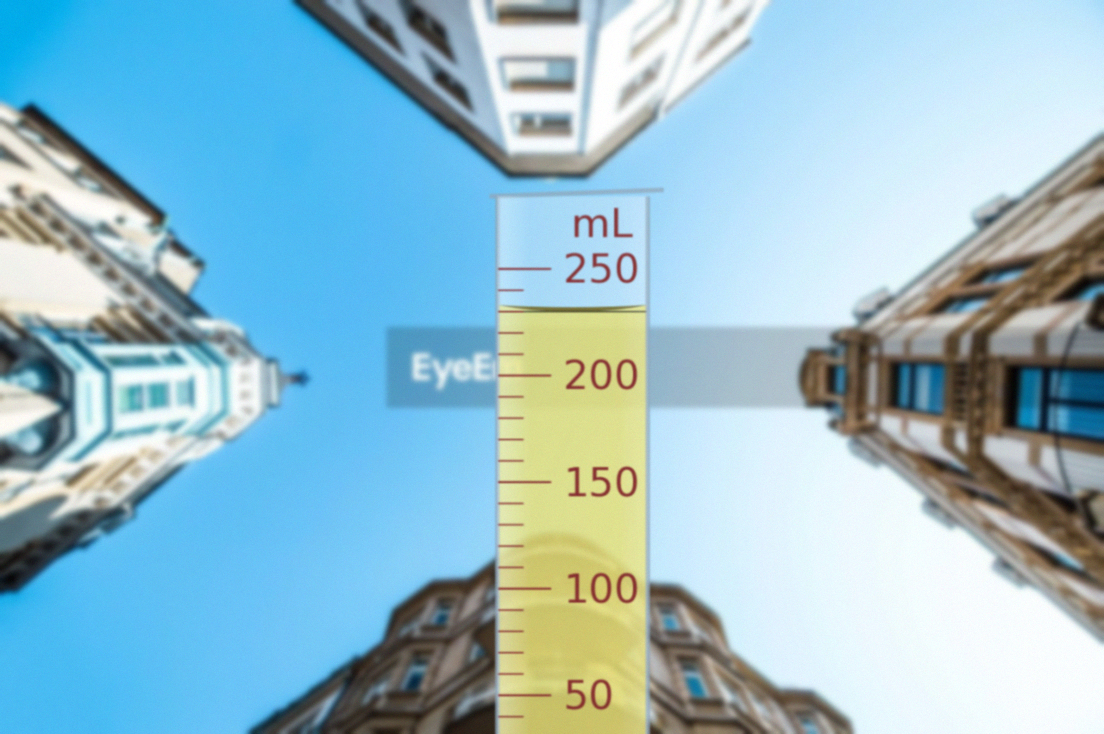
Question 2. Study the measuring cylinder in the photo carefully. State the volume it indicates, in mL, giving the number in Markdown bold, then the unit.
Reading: **230** mL
